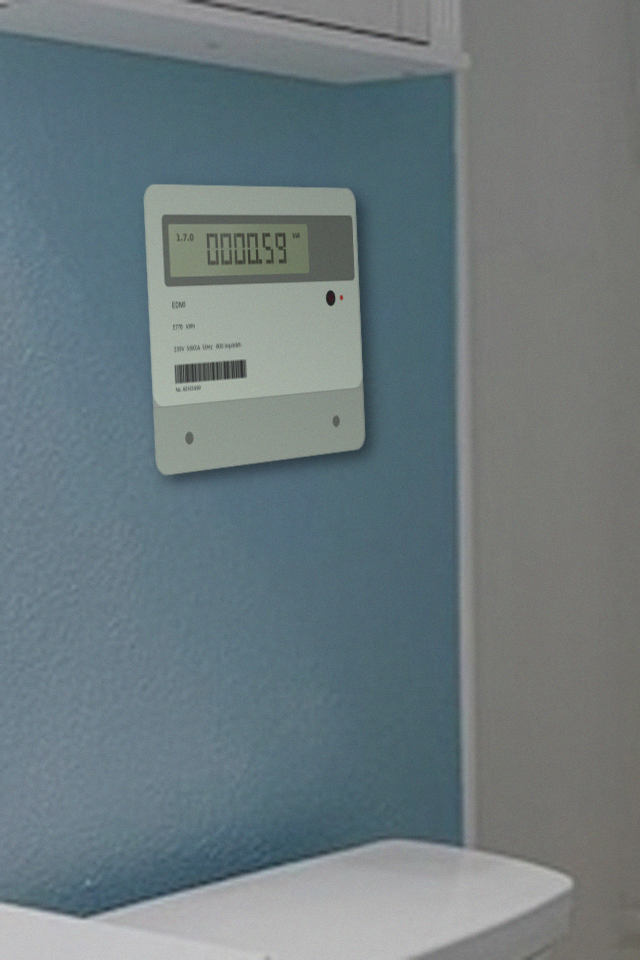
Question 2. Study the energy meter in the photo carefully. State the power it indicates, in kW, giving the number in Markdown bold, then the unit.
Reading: **0.59** kW
